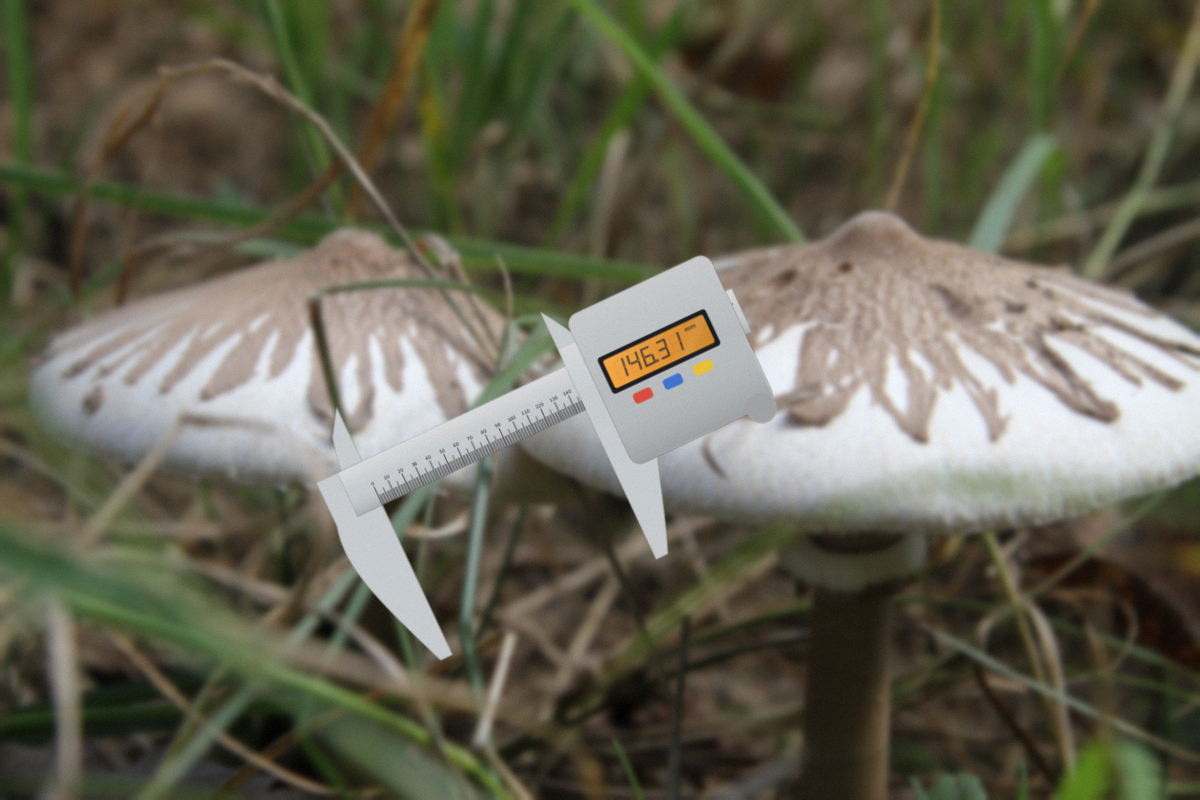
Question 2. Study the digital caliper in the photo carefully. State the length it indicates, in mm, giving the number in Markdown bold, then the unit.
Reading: **146.31** mm
